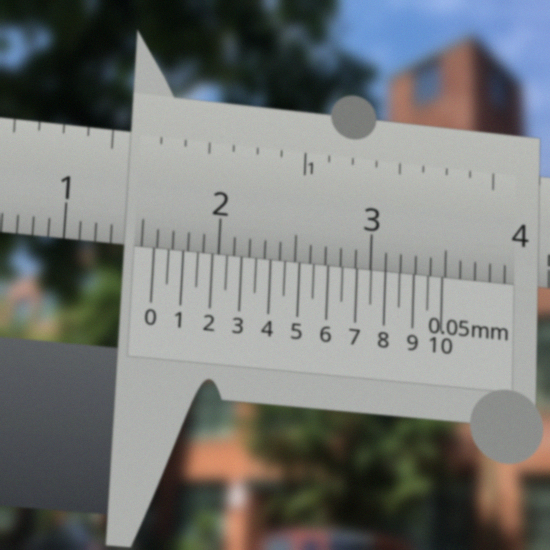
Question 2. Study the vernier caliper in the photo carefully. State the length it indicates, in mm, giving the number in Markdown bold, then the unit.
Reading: **15.8** mm
